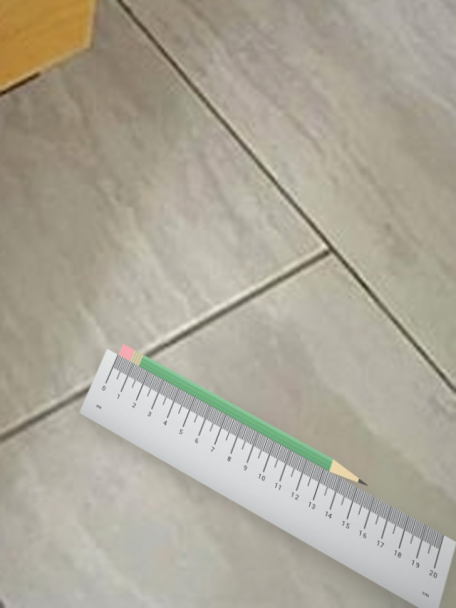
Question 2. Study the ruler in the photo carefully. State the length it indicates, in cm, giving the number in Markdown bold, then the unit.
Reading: **15.5** cm
